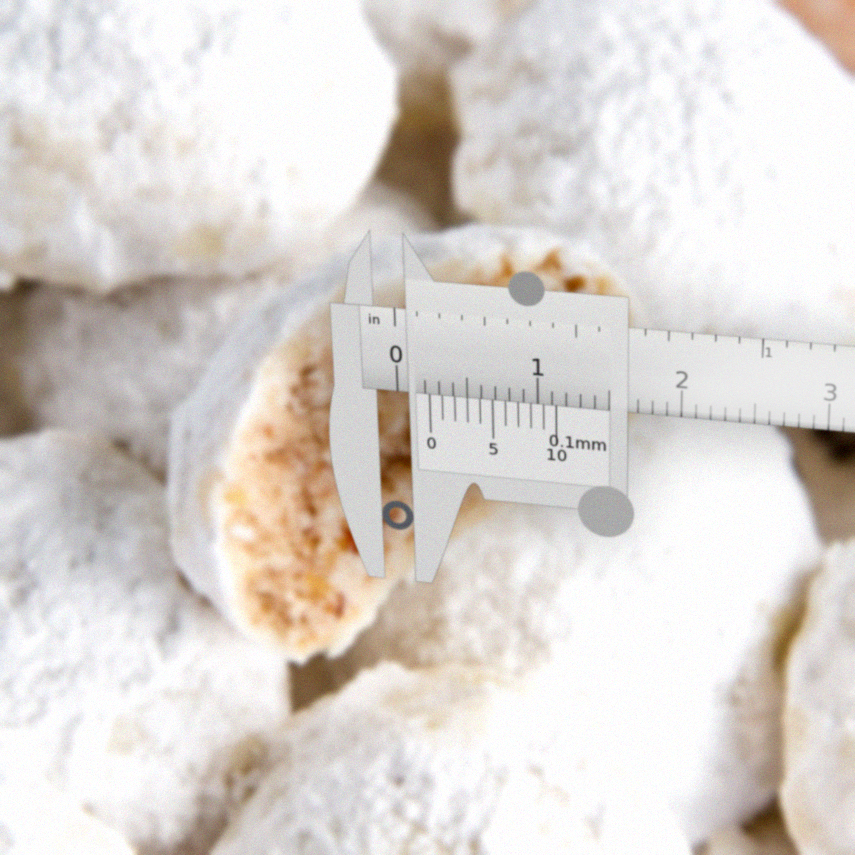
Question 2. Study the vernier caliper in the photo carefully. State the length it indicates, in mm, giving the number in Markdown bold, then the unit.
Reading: **2.3** mm
